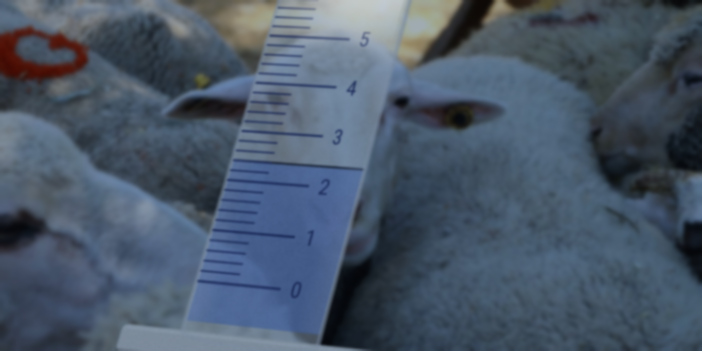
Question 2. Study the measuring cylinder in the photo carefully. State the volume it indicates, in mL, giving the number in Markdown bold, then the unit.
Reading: **2.4** mL
